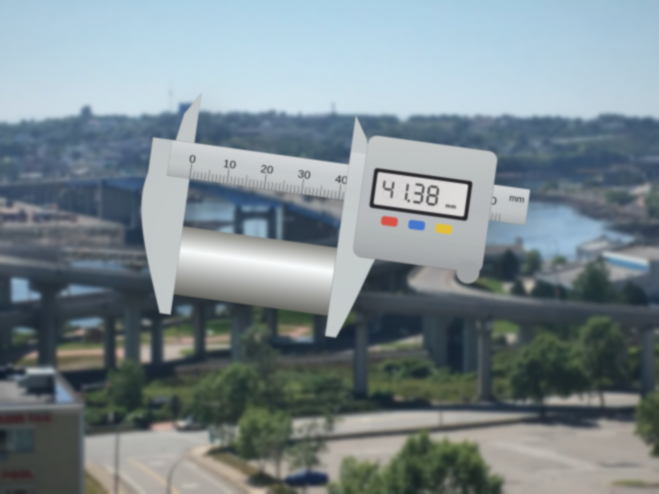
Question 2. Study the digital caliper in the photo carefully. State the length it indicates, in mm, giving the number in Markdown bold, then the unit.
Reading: **41.38** mm
